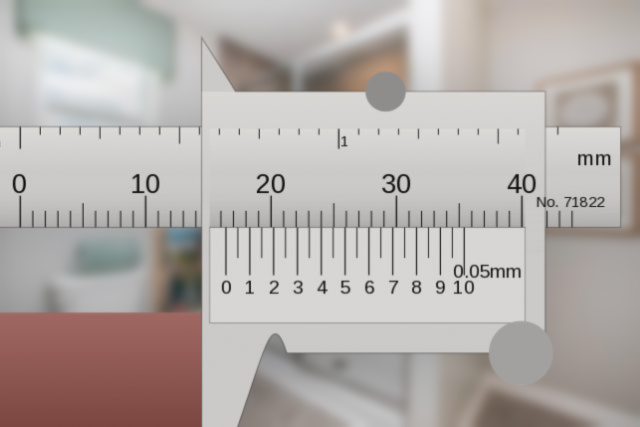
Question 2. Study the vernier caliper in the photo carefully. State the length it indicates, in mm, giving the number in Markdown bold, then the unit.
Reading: **16.4** mm
